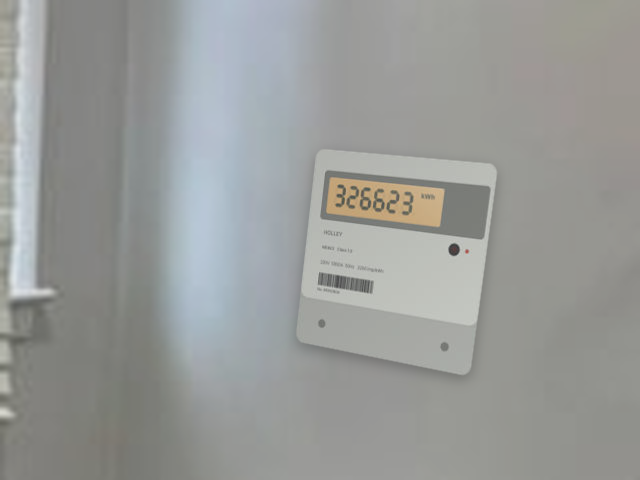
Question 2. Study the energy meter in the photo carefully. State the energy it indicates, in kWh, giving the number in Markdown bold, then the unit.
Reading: **326623** kWh
